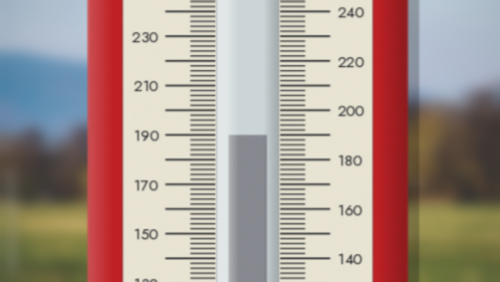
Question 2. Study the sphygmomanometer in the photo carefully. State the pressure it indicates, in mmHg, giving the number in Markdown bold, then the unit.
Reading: **190** mmHg
